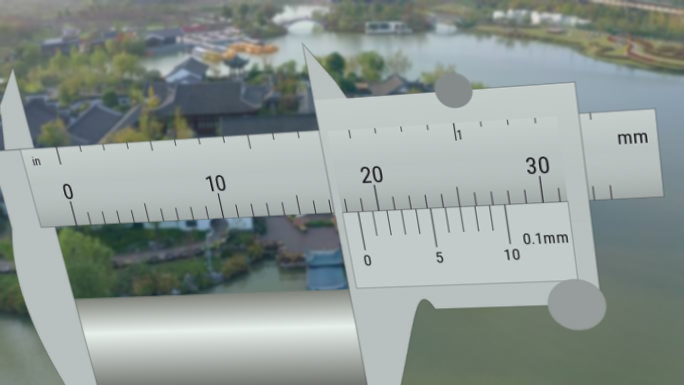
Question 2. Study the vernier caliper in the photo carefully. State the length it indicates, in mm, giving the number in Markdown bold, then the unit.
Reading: **18.7** mm
